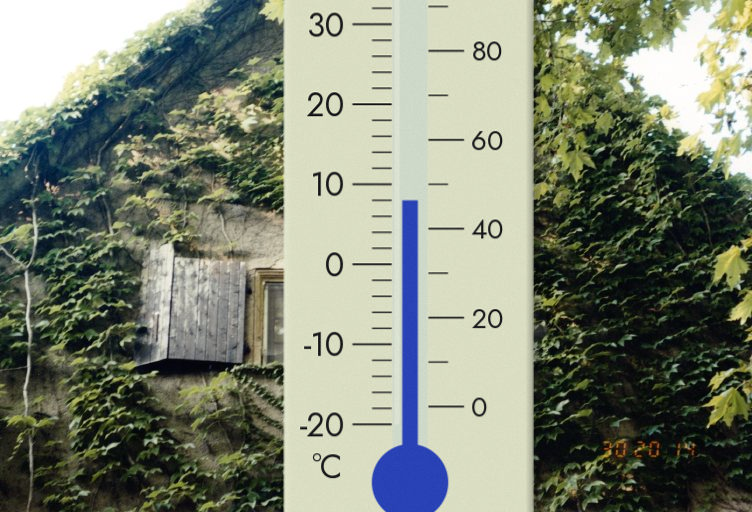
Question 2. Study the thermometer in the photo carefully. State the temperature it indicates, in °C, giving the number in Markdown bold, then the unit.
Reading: **8** °C
